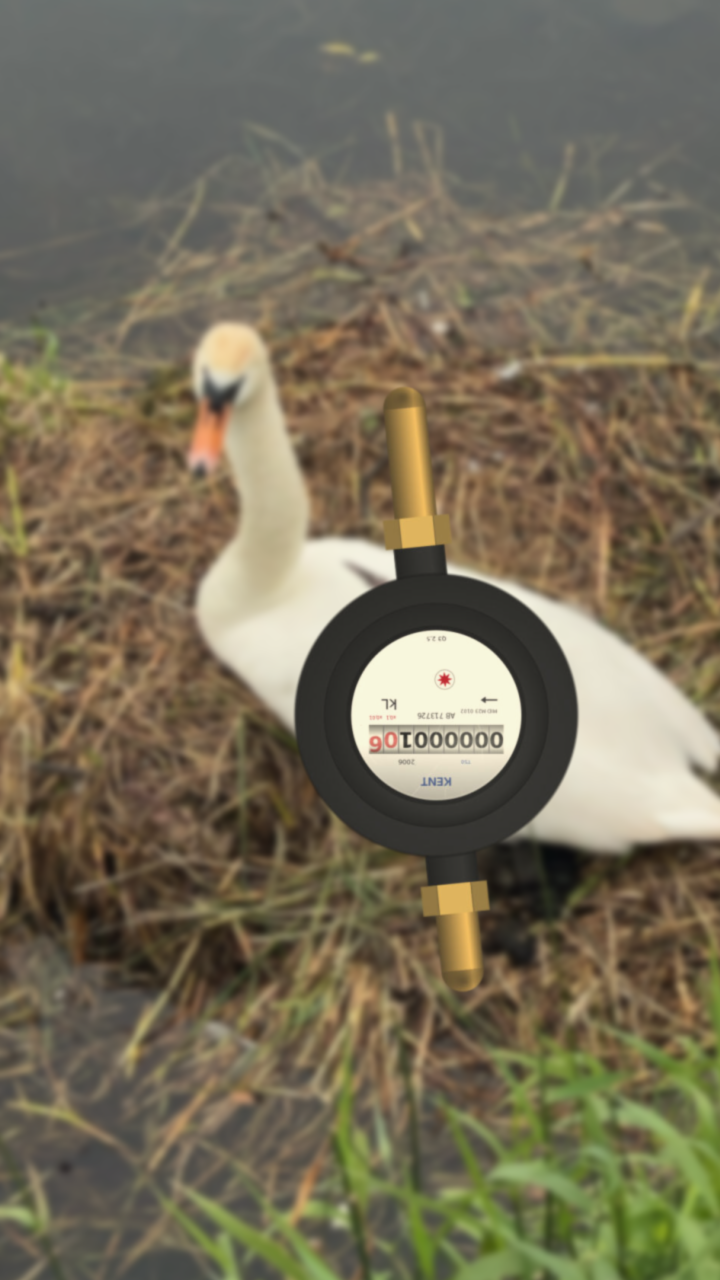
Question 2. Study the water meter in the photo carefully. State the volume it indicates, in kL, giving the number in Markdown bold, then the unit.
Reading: **1.06** kL
